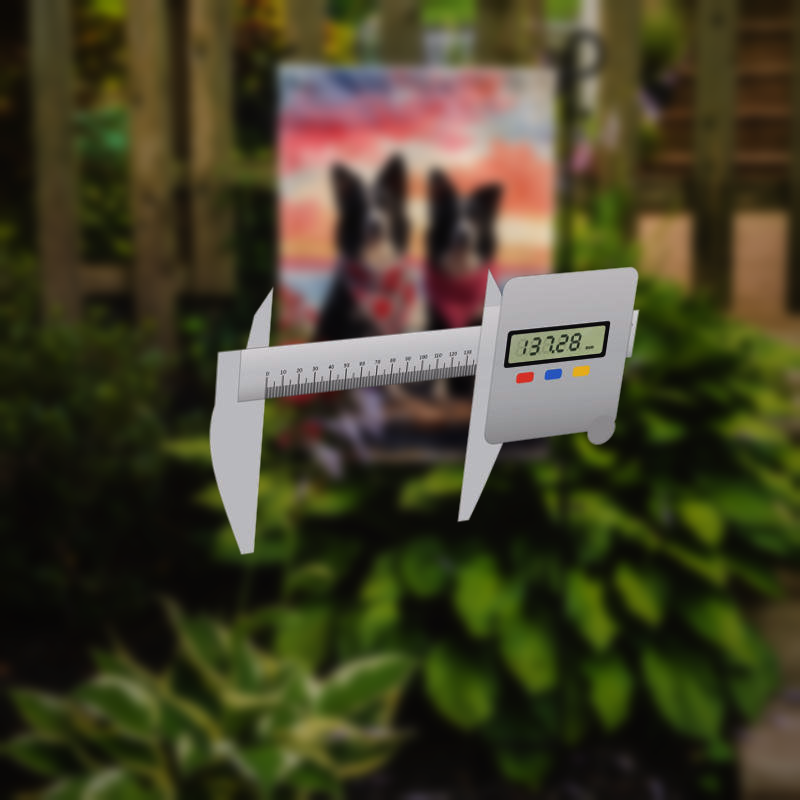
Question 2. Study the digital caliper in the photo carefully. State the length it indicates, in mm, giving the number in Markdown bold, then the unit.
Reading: **137.28** mm
